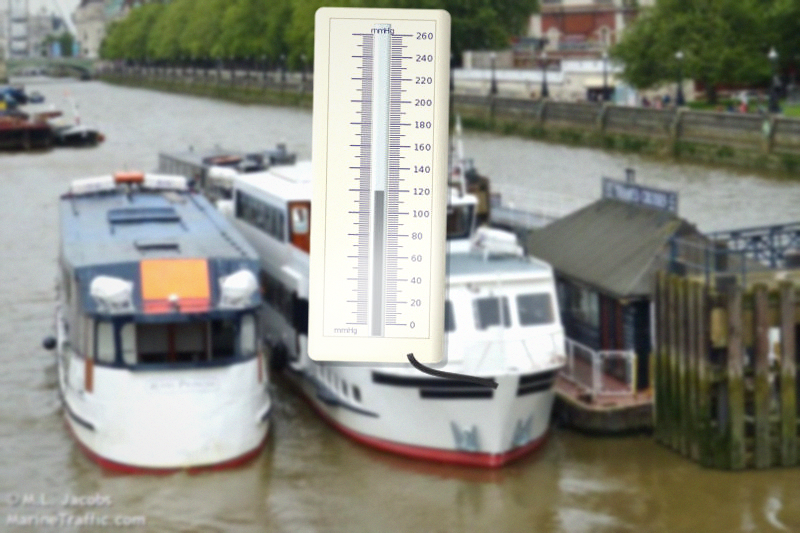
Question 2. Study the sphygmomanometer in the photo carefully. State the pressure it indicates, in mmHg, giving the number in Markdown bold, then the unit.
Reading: **120** mmHg
